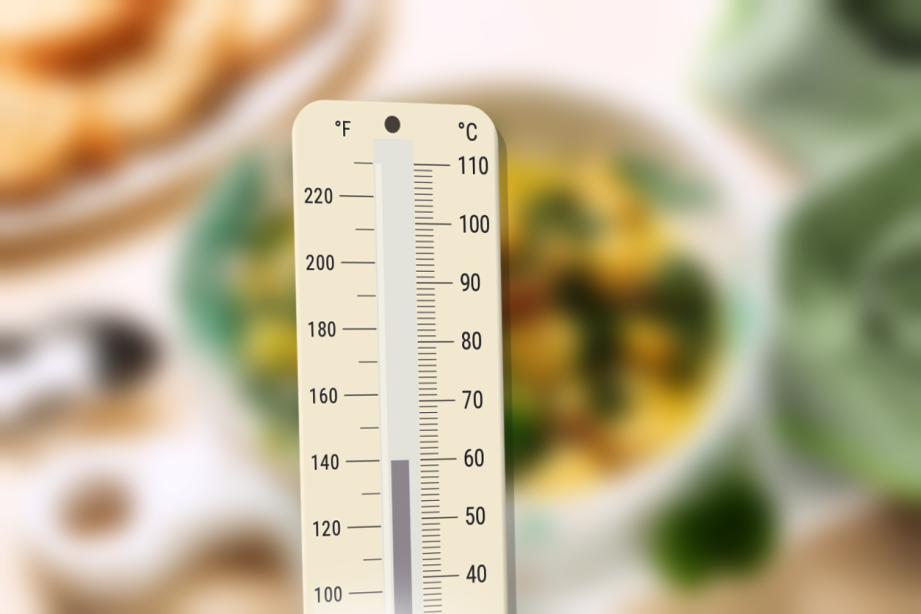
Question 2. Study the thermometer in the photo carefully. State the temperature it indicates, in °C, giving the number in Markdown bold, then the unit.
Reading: **60** °C
